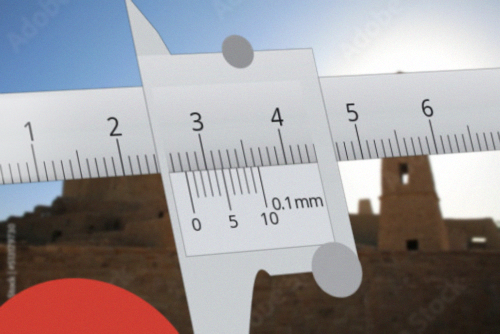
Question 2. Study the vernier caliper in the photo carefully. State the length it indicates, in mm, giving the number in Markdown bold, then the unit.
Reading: **27.4** mm
